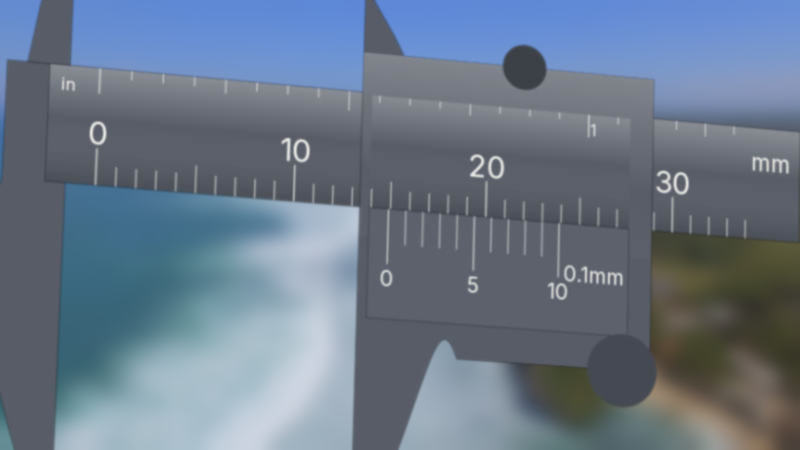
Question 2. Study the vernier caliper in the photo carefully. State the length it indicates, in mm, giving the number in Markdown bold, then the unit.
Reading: **14.9** mm
